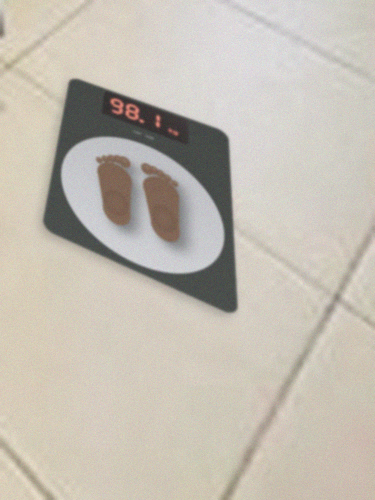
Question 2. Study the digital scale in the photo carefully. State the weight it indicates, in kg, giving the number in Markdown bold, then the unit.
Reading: **98.1** kg
